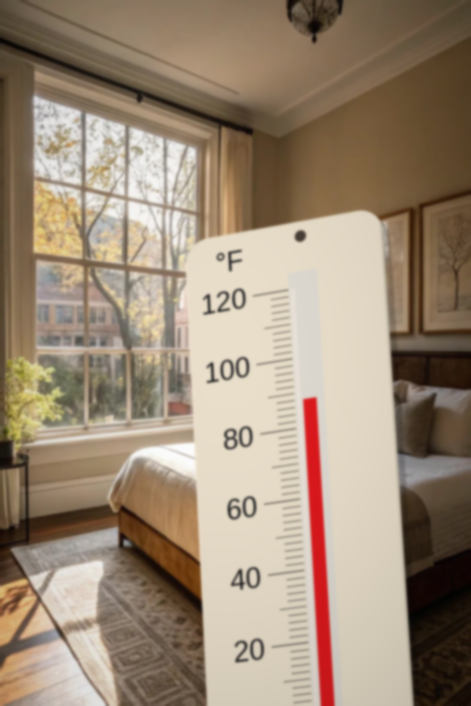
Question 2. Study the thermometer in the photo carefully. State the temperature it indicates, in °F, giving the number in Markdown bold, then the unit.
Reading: **88** °F
